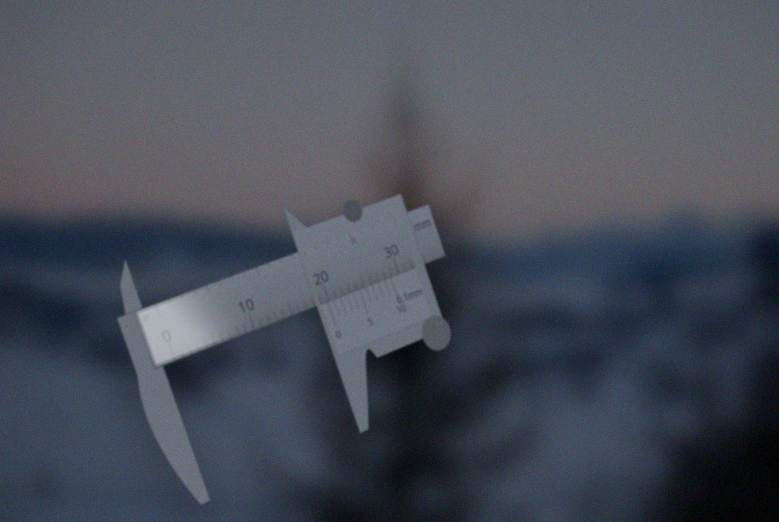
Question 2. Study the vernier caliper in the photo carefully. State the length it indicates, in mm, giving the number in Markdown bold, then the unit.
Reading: **19.8** mm
